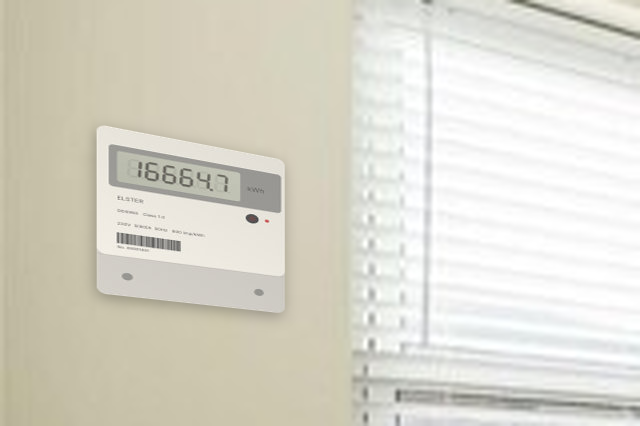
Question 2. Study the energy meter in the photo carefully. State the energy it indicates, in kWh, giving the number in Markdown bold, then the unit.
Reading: **16664.7** kWh
